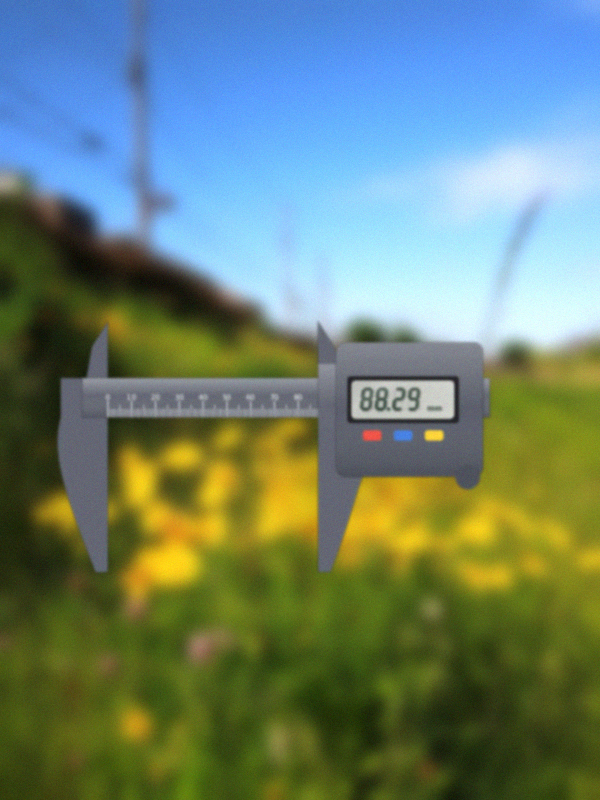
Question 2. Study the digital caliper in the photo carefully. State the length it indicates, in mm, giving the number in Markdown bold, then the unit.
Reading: **88.29** mm
